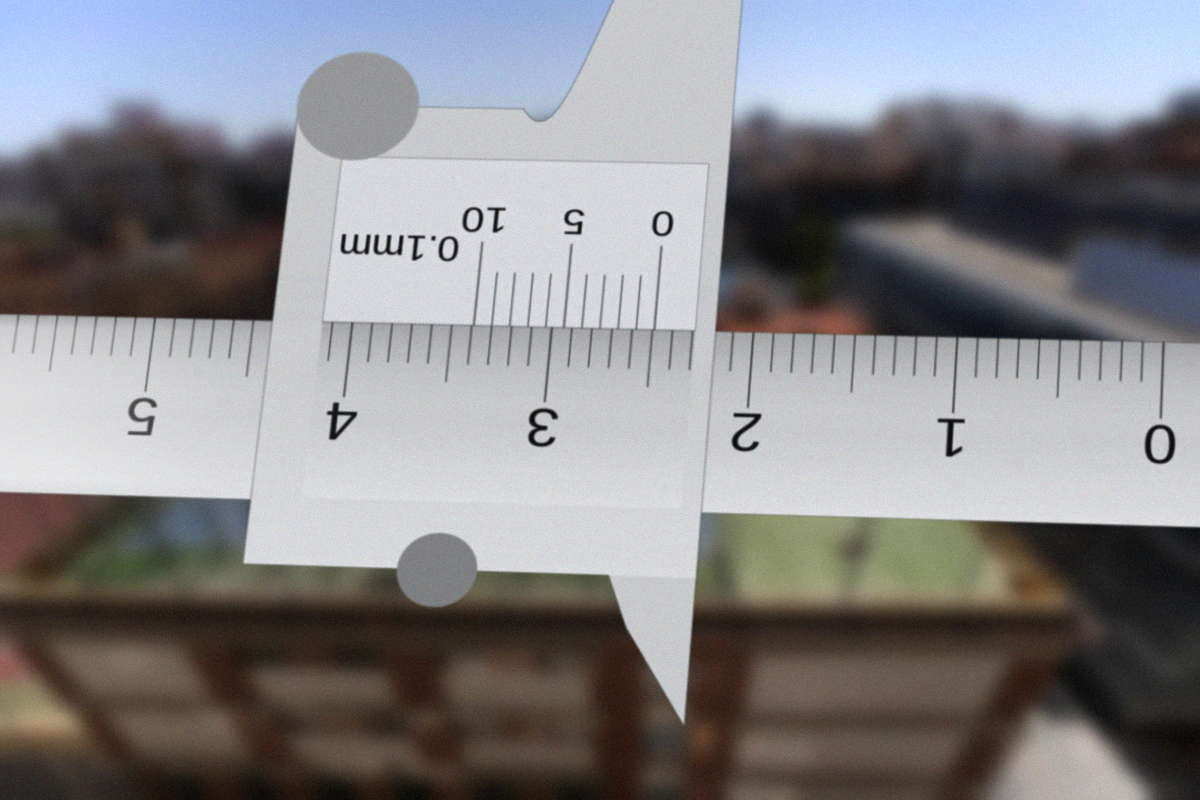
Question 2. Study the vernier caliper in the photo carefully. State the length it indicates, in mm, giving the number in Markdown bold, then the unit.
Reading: **24.9** mm
